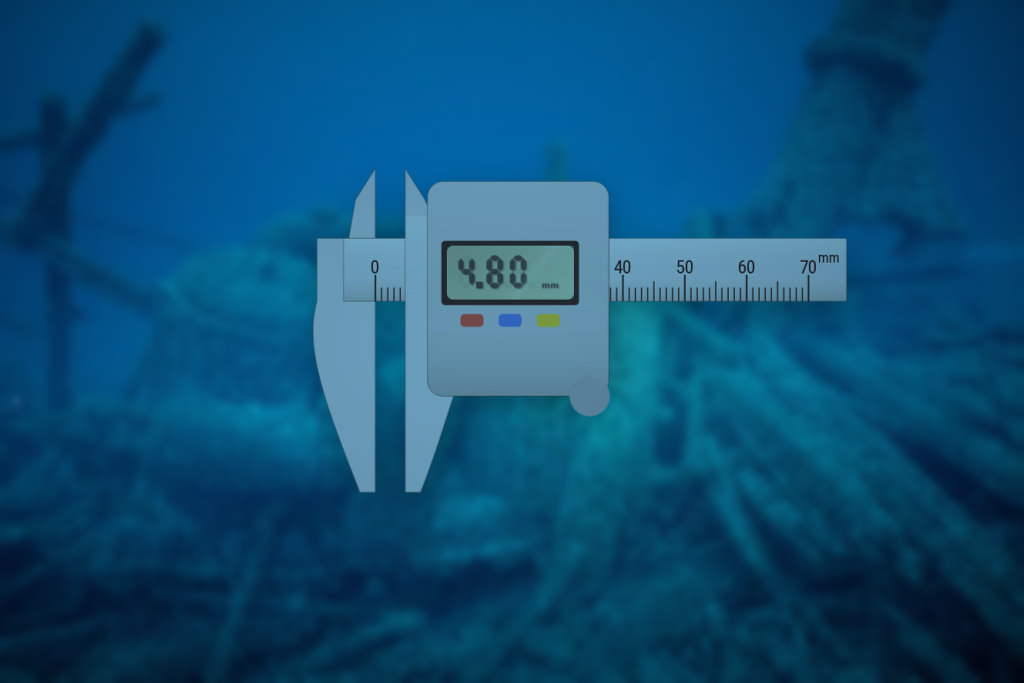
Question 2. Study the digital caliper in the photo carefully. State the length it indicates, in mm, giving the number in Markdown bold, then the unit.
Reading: **4.80** mm
